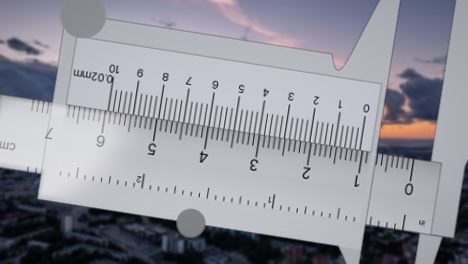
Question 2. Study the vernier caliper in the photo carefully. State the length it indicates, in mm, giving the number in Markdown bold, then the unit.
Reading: **10.5** mm
